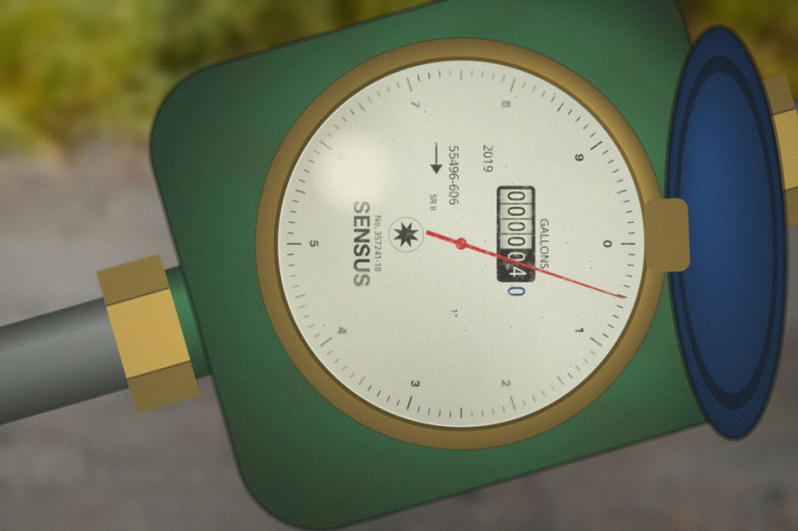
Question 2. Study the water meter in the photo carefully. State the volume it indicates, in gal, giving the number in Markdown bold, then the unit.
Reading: **40.5** gal
